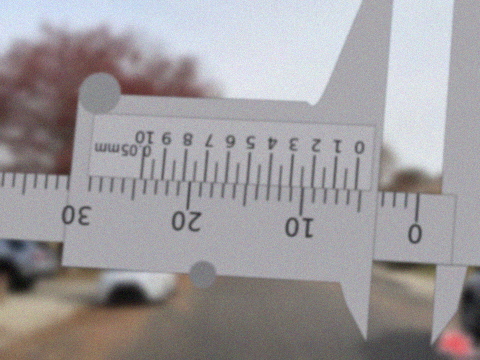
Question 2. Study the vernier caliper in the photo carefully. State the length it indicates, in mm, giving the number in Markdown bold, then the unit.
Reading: **5.4** mm
